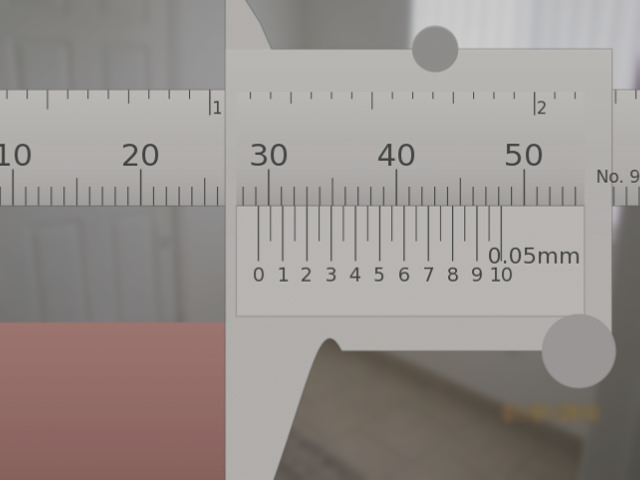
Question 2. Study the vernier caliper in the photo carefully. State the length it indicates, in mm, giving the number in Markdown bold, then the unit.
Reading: **29.2** mm
